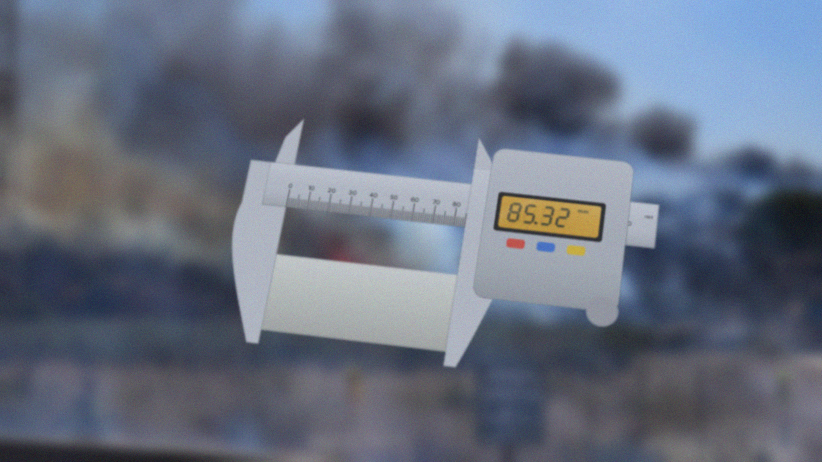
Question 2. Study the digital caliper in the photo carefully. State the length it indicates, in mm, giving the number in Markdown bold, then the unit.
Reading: **85.32** mm
